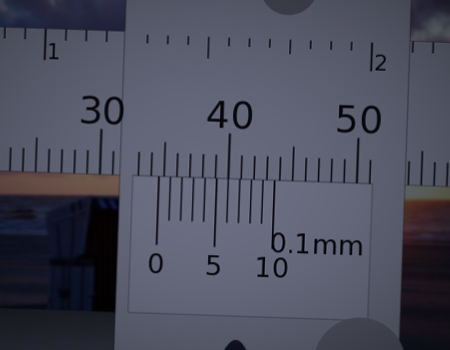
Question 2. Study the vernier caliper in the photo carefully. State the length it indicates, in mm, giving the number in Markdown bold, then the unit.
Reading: **34.6** mm
